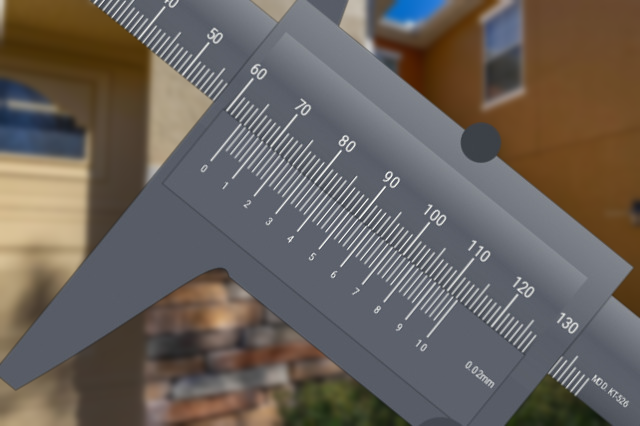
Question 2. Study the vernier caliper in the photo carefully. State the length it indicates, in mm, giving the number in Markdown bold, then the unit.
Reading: **63.4** mm
